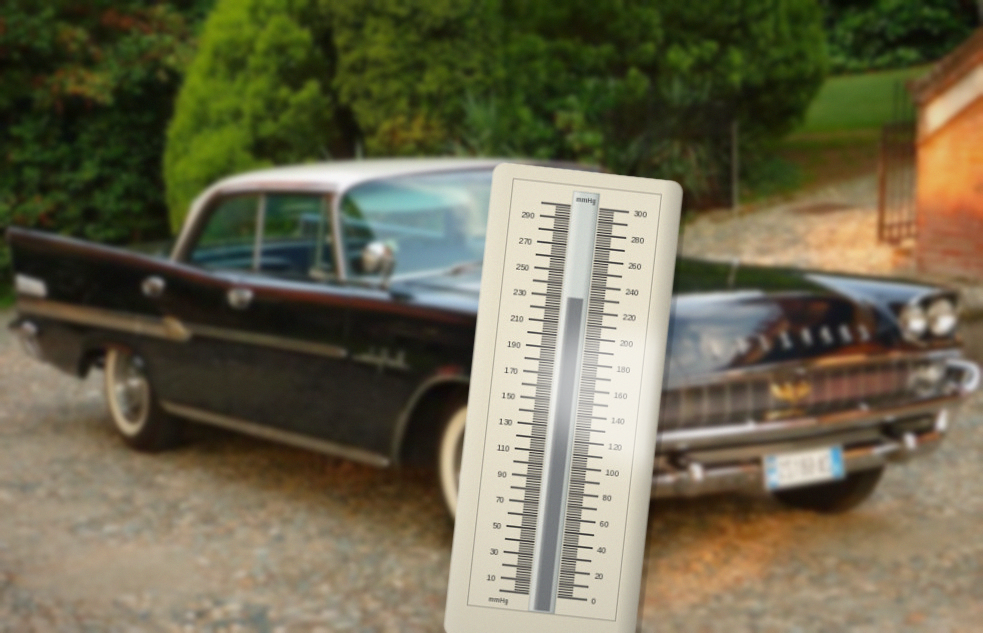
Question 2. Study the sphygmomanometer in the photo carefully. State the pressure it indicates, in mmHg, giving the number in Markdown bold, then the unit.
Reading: **230** mmHg
